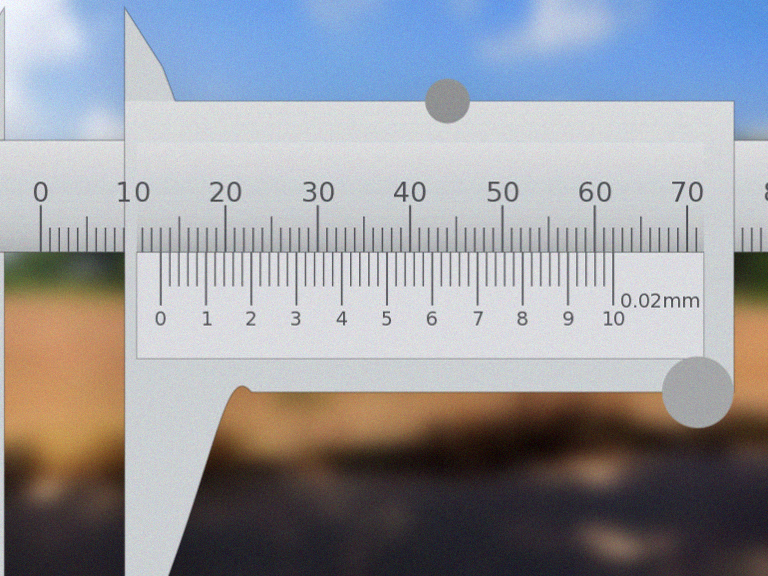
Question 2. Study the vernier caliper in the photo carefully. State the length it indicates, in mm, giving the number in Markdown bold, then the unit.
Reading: **13.0** mm
